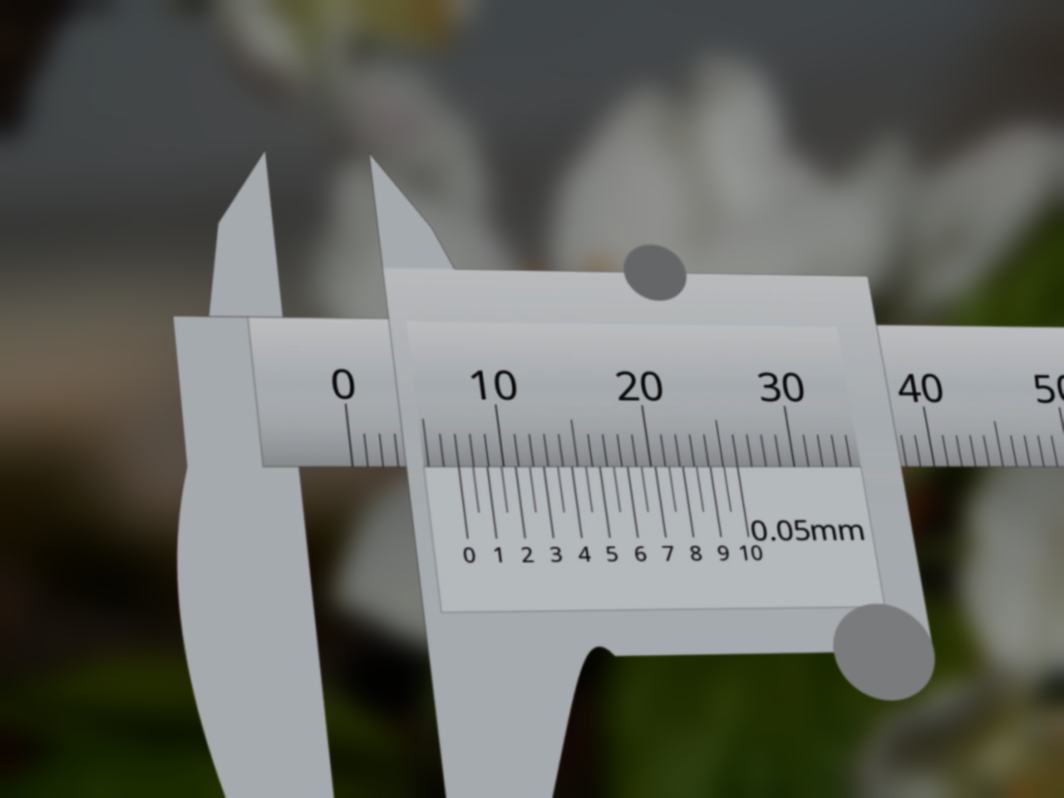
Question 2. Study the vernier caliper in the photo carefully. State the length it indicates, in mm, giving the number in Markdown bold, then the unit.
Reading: **7.0** mm
